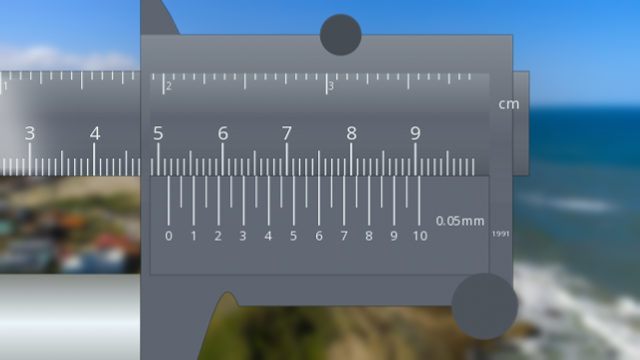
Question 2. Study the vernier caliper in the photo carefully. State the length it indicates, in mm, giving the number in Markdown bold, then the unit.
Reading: **51.6** mm
